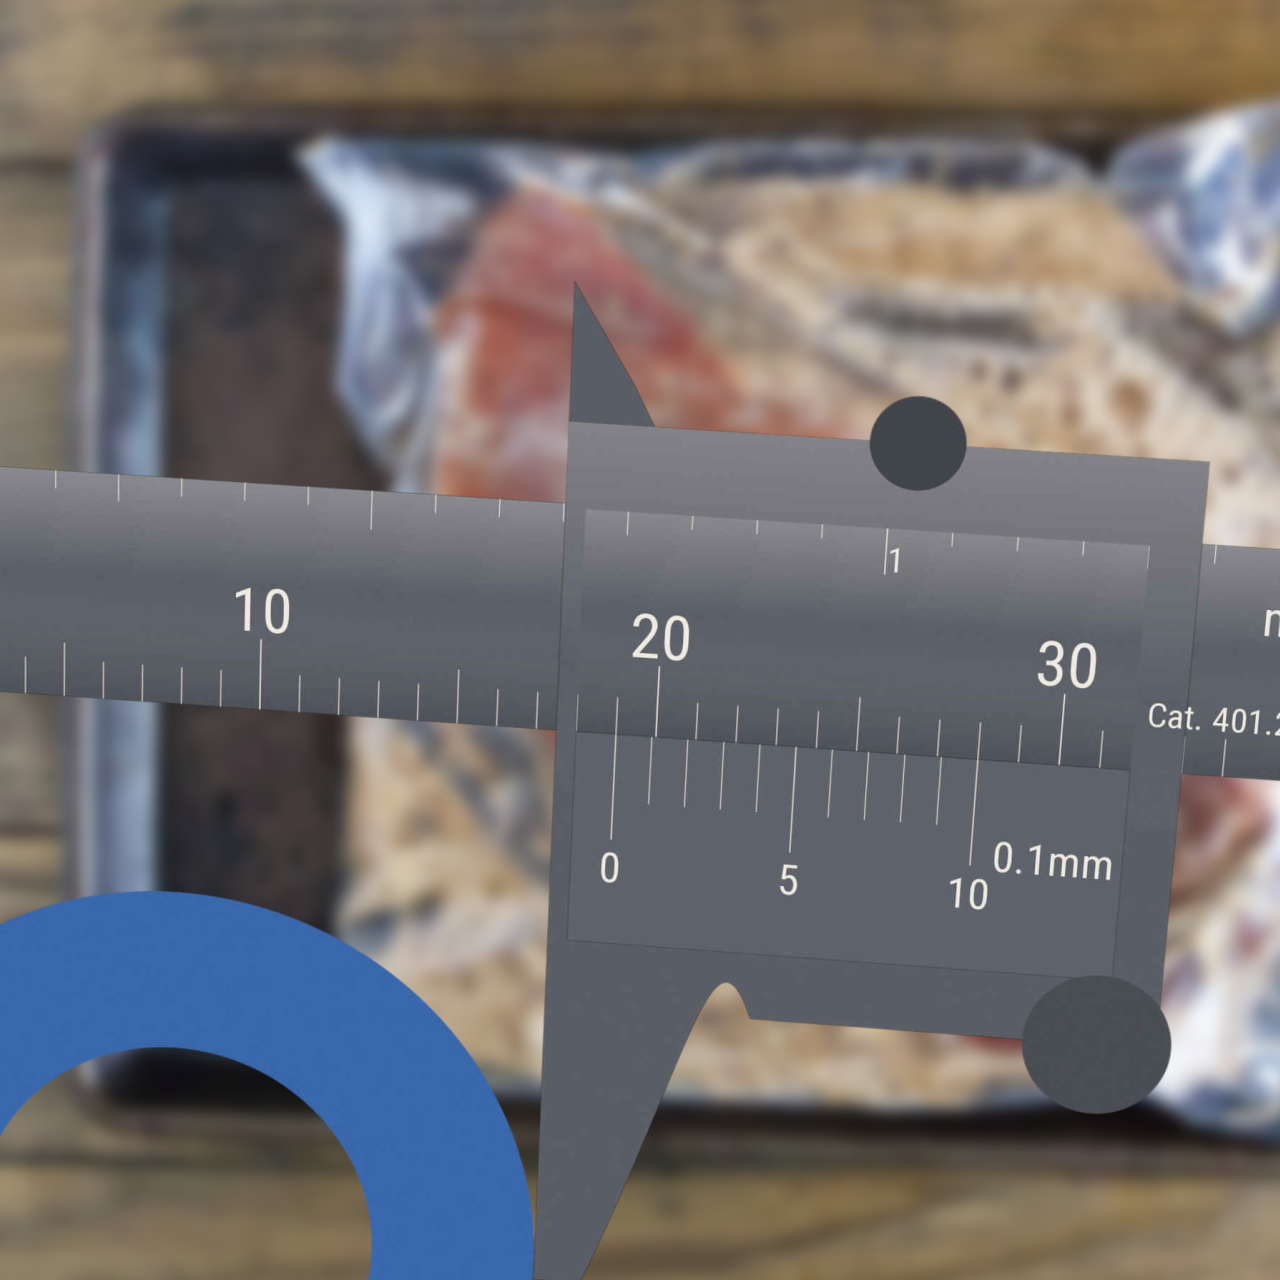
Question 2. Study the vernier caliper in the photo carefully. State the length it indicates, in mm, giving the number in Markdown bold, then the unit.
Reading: **19.0** mm
